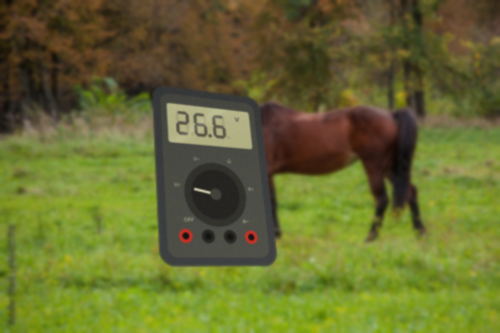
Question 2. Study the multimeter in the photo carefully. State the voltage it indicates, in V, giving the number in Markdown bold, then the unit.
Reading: **26.6** V
